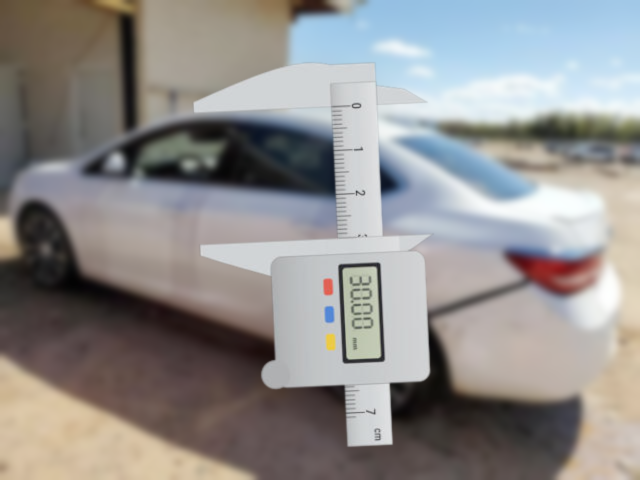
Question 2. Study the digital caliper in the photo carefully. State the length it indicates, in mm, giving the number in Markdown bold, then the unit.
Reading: **30.00** mm
